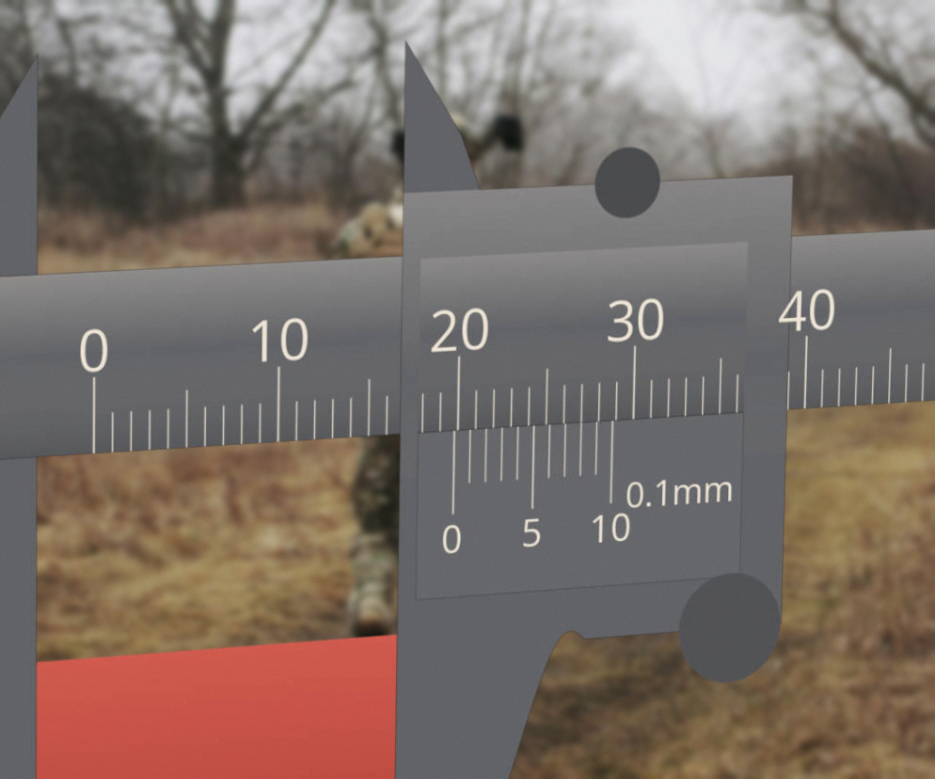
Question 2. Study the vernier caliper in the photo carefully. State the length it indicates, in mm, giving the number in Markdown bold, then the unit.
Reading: **19.8** mm
